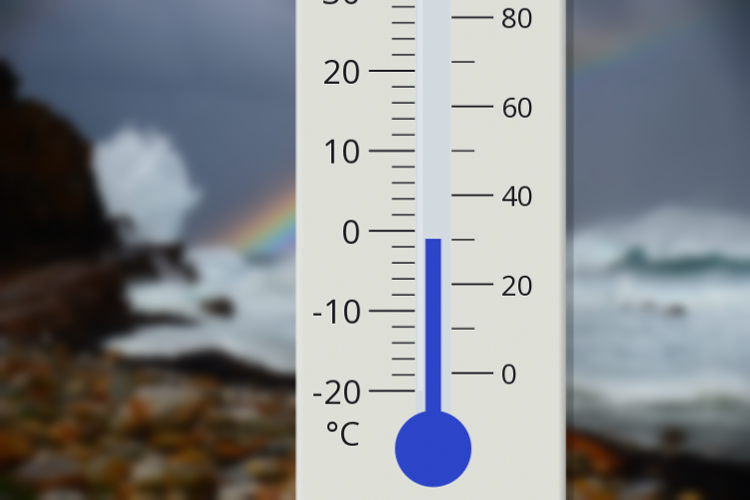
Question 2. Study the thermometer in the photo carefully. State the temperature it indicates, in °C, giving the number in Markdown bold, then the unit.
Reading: **-1** °C
